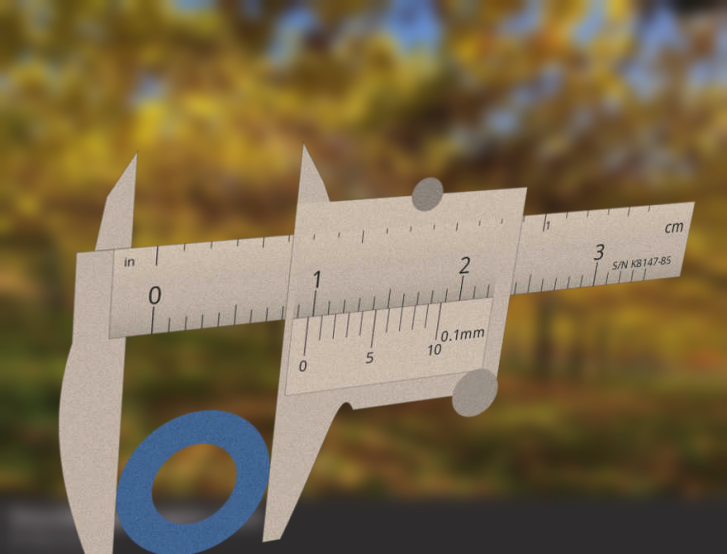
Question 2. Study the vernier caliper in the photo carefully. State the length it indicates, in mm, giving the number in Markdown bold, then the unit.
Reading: **9.7** mm
